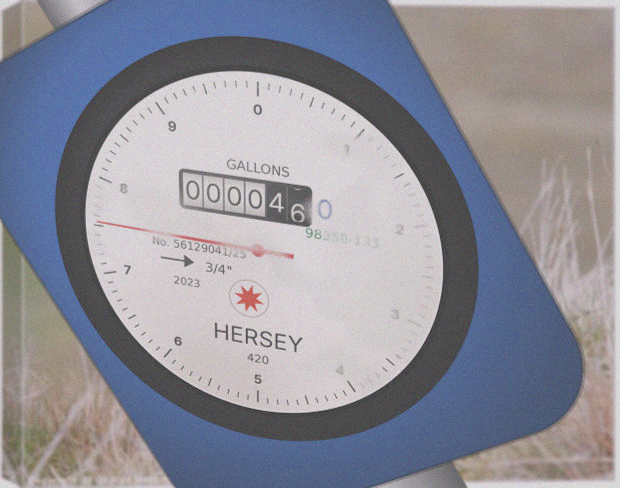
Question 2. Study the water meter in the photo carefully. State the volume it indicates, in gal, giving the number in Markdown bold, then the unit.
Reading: **457.5** gal
